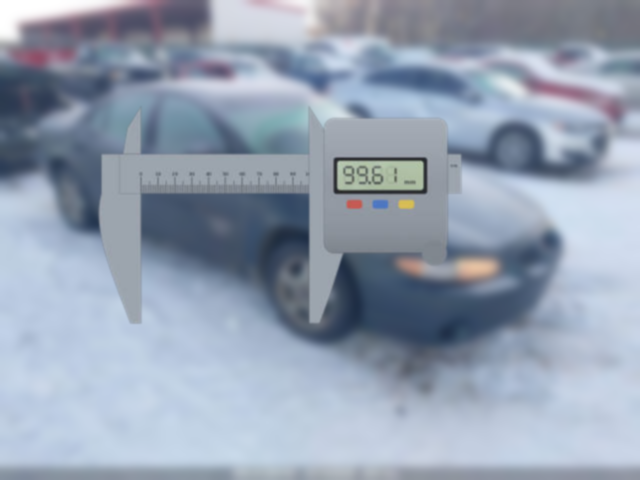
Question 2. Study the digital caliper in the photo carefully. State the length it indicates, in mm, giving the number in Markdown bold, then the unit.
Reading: **99.61** mm
